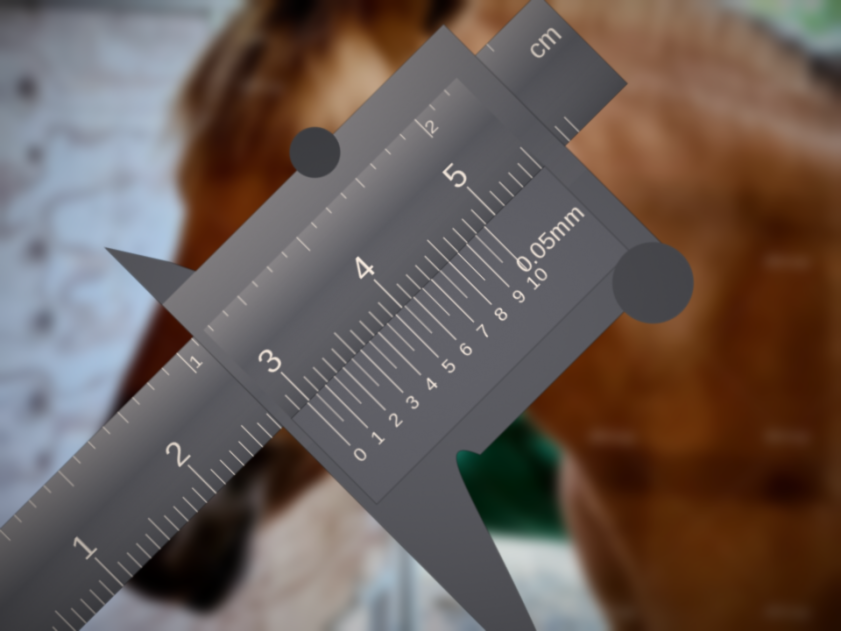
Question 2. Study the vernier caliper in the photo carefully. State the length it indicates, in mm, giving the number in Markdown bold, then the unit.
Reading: **29.8** mm
